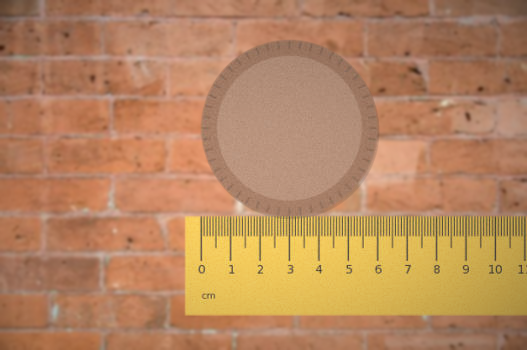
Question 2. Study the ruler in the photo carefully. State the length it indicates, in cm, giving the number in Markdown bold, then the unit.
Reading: **6** cm
